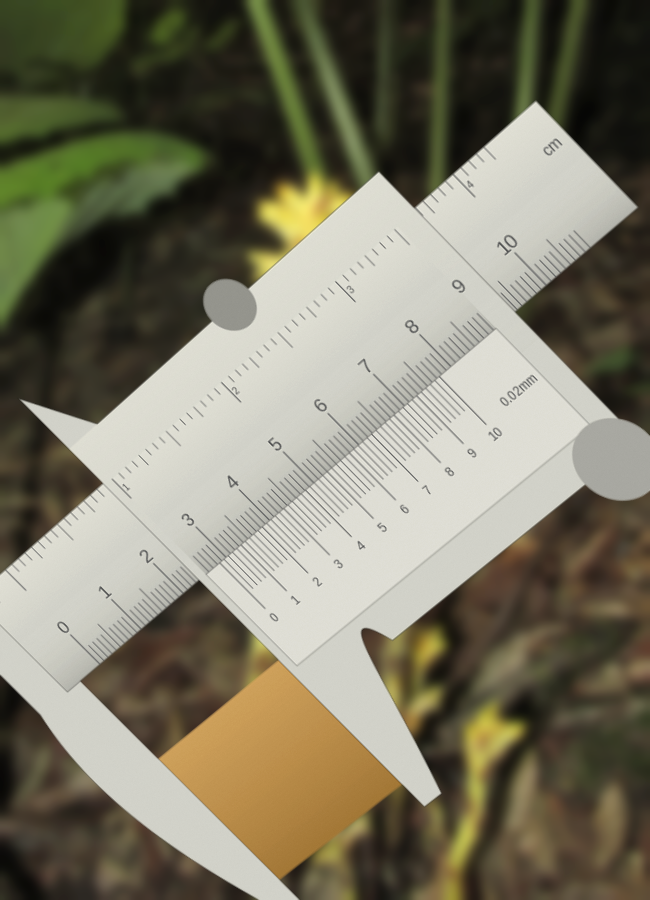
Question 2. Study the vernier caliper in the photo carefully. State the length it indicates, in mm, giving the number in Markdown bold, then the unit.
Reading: **28.5** mm
